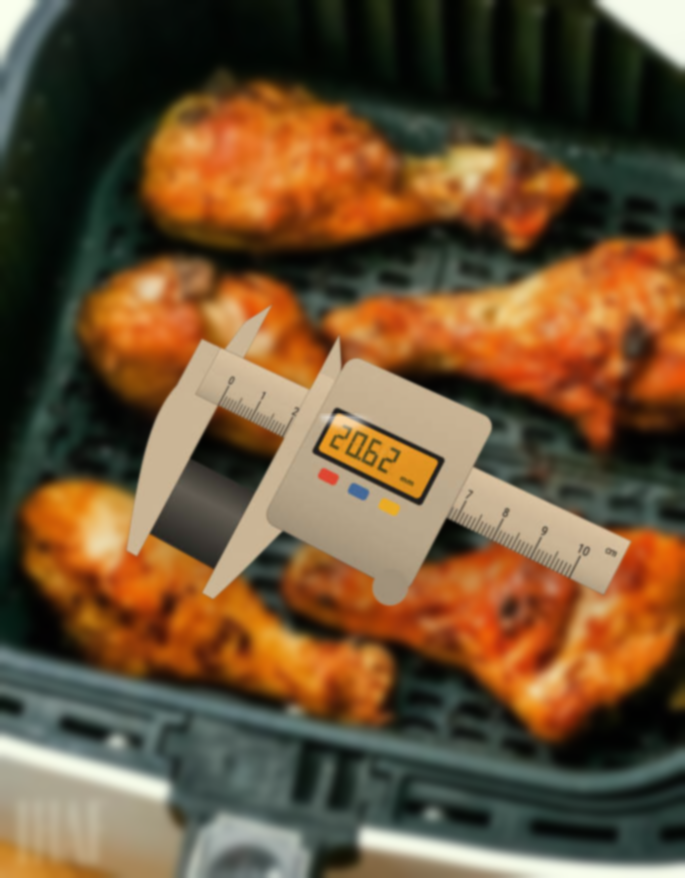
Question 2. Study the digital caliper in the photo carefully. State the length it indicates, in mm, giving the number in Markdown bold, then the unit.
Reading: **20.62** mm
